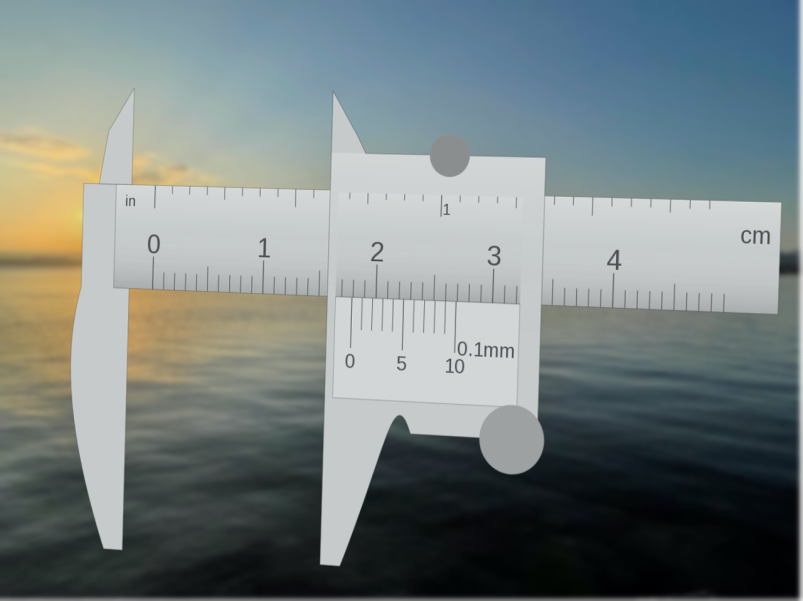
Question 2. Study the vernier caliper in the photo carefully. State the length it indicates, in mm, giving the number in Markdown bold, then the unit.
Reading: **17.9** mm
